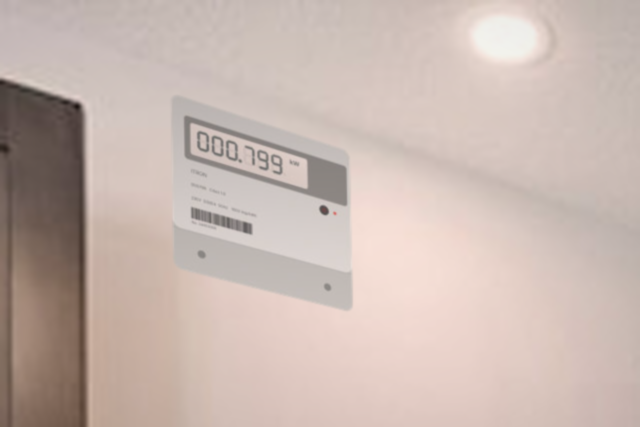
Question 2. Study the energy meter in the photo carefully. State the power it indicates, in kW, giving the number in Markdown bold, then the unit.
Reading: **0.799** kW
